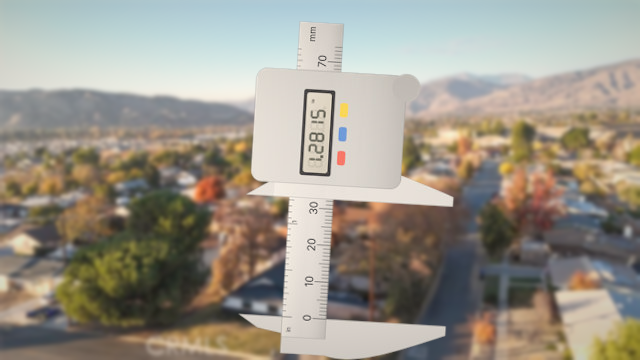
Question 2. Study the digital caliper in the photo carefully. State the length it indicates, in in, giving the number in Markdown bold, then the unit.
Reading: **1.2815** in
